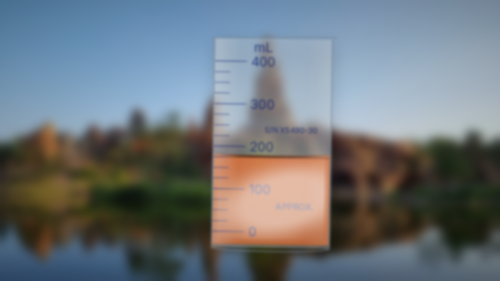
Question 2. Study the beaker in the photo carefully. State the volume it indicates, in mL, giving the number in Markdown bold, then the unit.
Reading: **175** mL
